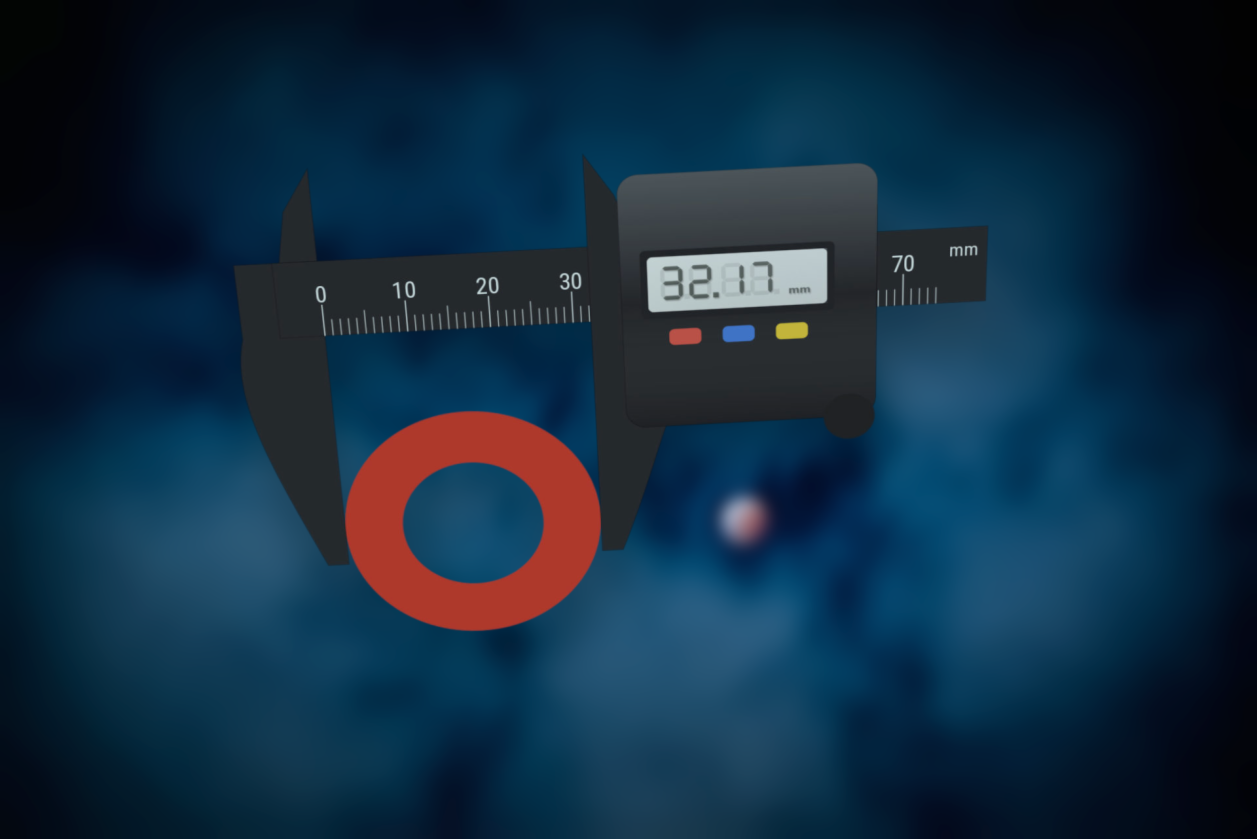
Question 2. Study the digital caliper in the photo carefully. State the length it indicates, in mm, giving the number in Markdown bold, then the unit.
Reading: **32.17** mm
